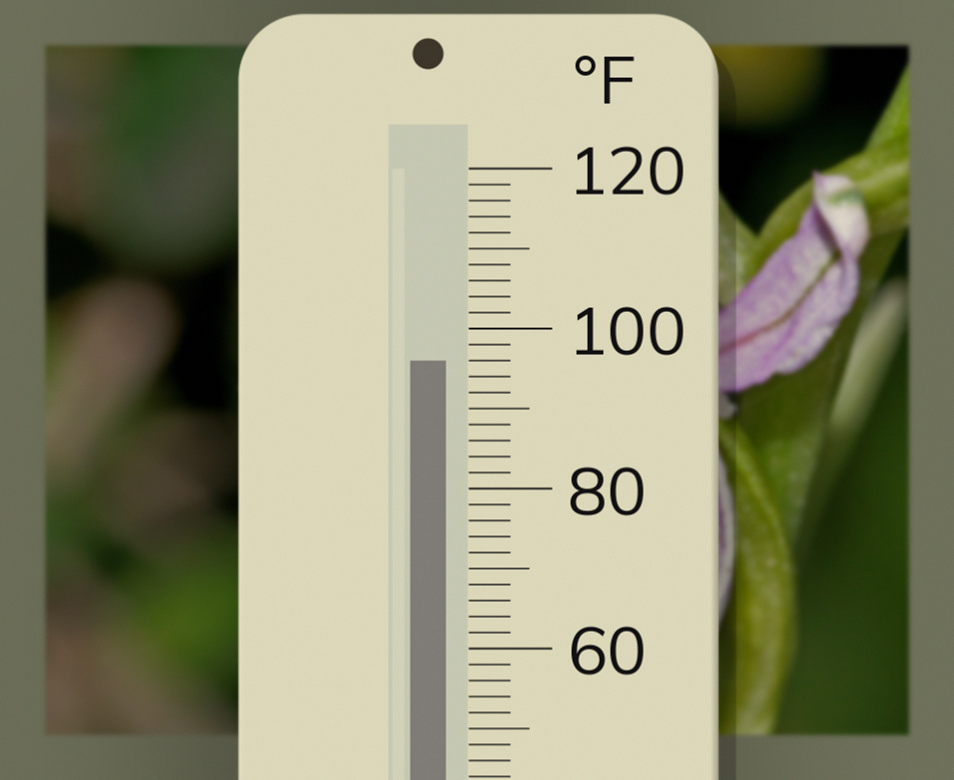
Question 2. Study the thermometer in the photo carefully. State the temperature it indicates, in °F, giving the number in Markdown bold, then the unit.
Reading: **96** °F
